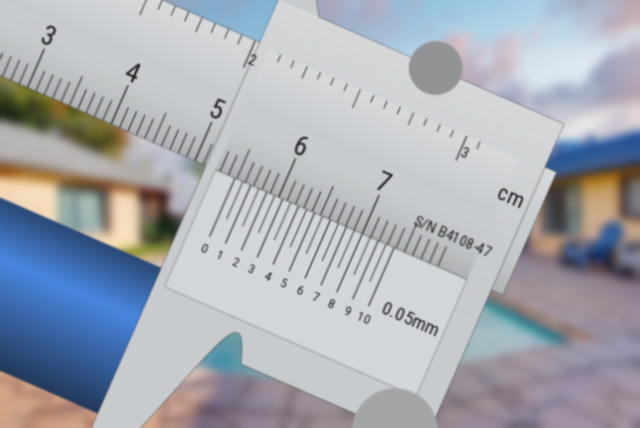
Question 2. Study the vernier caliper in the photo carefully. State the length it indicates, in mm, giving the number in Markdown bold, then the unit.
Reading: **54.8** mm
